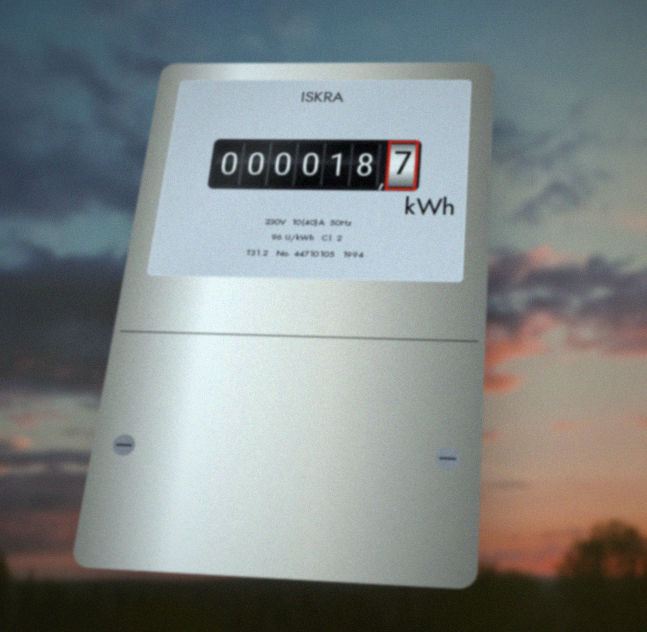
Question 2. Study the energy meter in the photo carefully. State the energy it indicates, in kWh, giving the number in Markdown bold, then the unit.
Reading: **18.7** kWh
